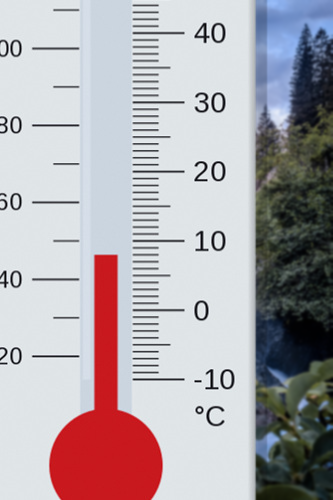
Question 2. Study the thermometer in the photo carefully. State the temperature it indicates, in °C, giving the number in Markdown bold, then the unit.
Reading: **8** °C
